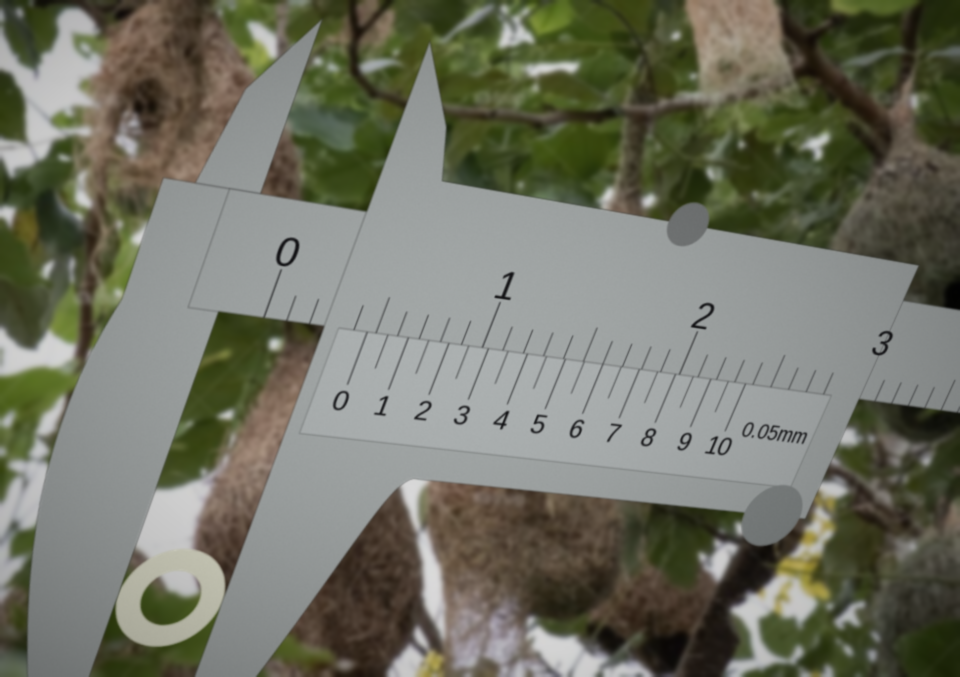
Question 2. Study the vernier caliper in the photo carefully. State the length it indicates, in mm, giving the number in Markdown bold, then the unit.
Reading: **4.6** mm
